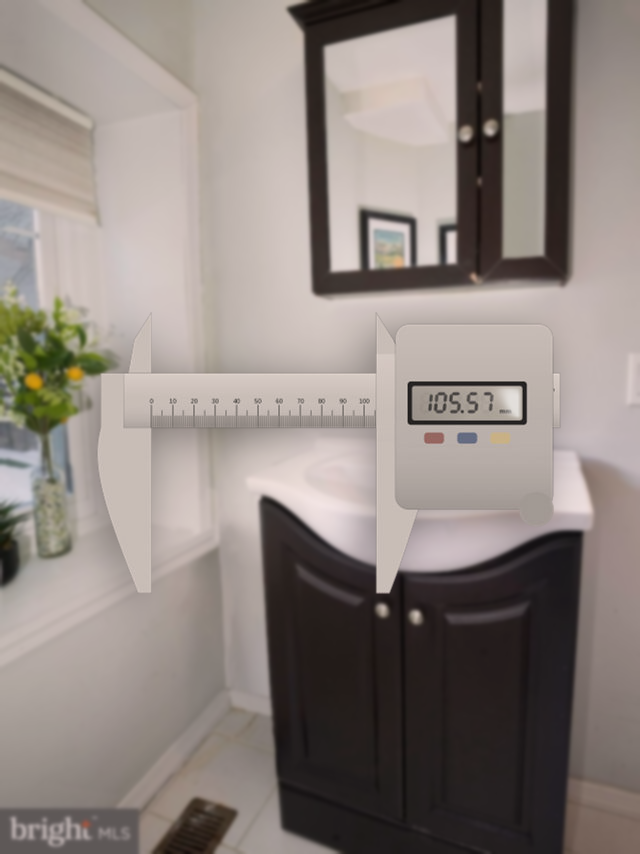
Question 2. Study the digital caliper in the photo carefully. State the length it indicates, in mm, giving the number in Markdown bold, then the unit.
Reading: **105.57** mm
